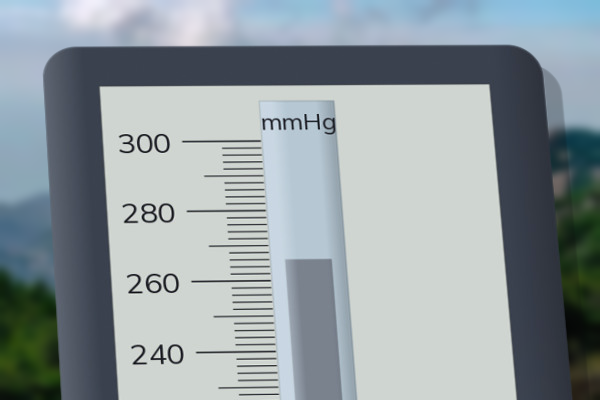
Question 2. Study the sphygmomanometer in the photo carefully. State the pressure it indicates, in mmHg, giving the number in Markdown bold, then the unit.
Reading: **266** mmHg
